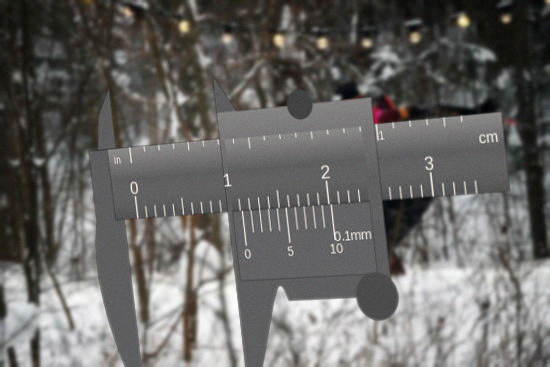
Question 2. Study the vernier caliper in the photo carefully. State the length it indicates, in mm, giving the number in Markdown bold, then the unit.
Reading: **11.2** mm
